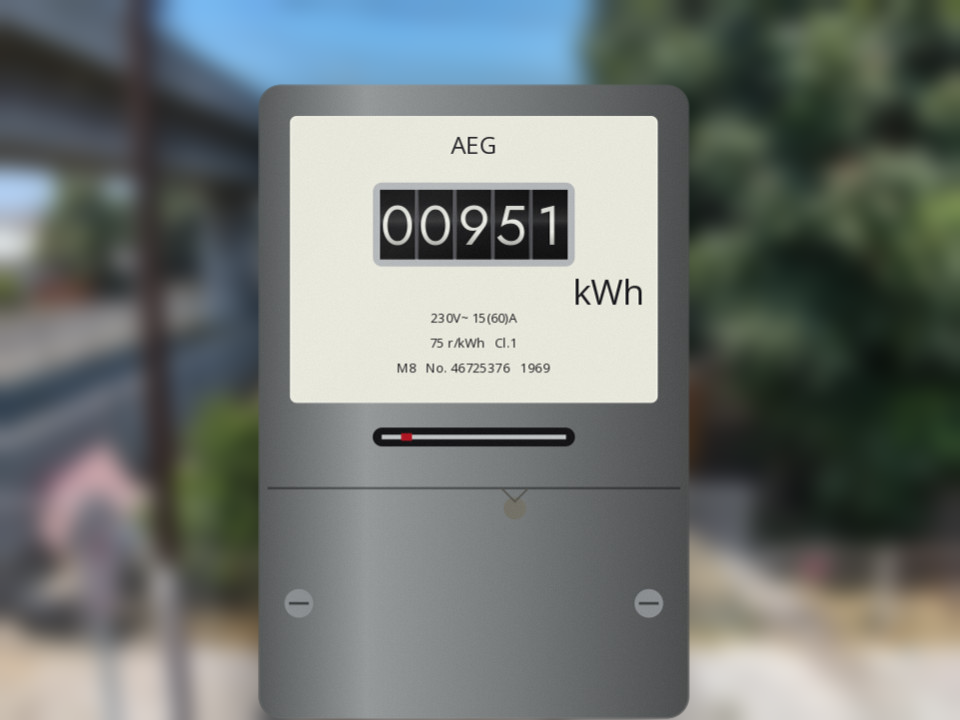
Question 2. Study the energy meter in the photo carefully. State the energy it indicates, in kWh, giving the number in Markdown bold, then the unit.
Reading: **951** kWh
